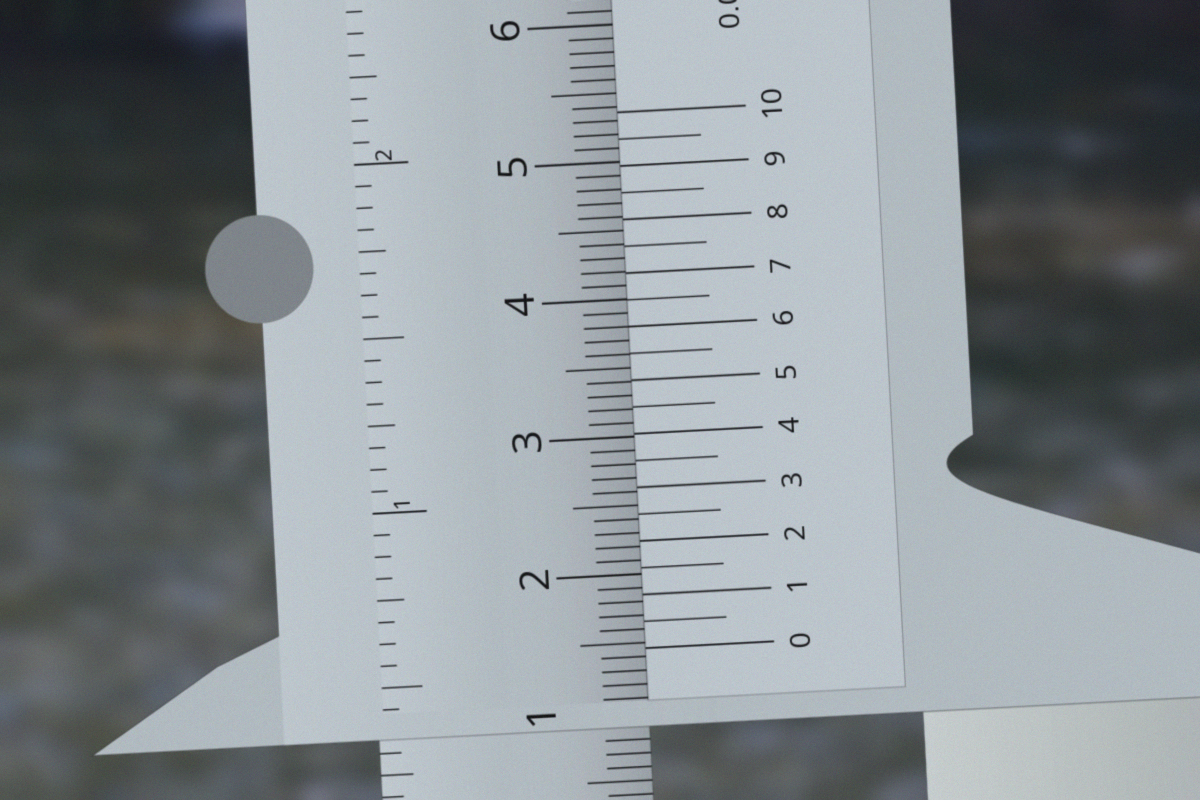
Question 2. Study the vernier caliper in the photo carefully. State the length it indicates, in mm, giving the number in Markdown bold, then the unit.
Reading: **14.6** mm
